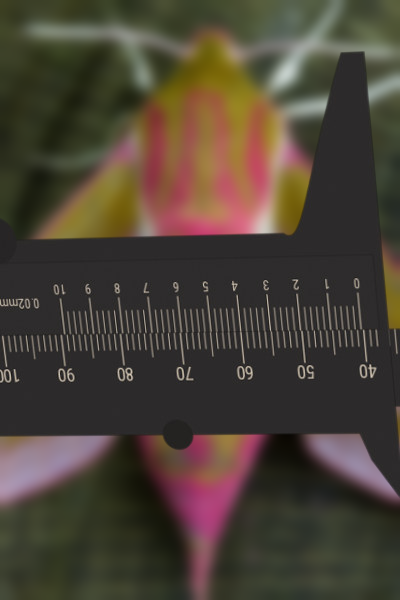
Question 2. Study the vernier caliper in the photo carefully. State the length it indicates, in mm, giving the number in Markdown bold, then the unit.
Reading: **40.4** mm
